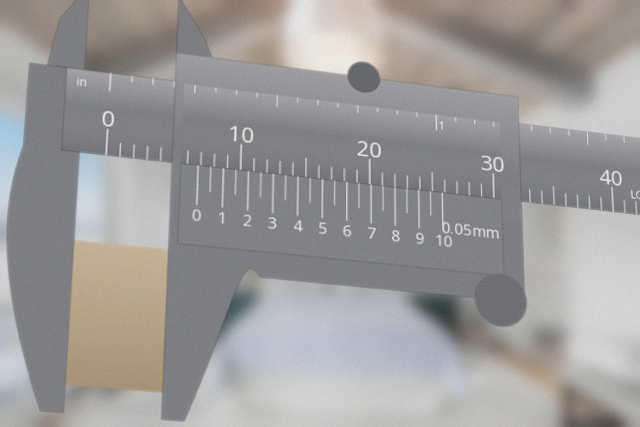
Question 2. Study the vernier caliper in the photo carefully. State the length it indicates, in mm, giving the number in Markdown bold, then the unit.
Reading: **6.8** mm
